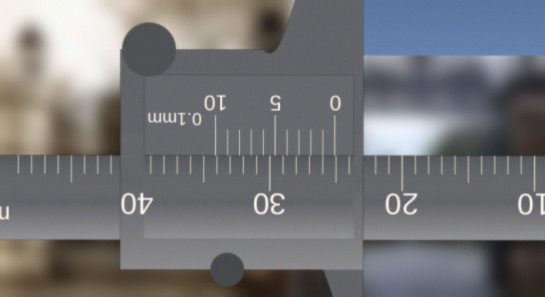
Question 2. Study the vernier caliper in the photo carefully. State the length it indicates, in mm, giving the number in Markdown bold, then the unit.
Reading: **25.1** mm
